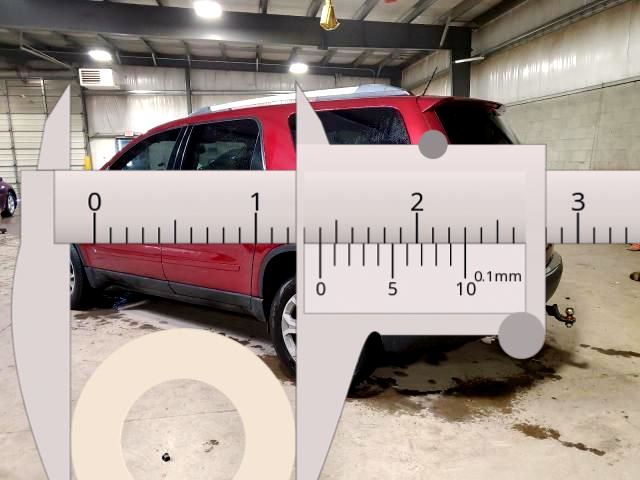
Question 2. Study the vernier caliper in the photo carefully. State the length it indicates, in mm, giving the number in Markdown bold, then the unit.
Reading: **14.0** mm
